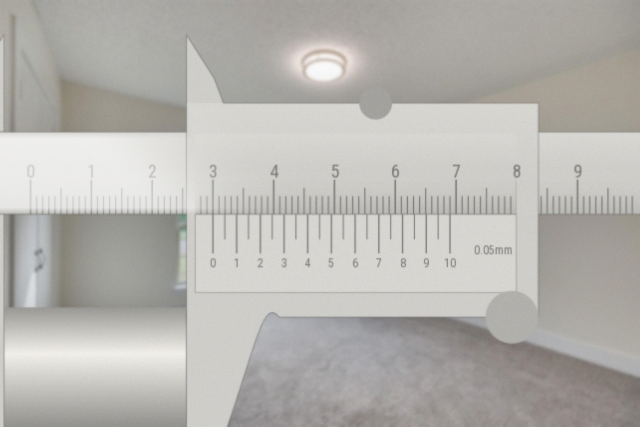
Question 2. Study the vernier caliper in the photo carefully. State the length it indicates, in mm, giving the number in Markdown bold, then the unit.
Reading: **30.0** mm
